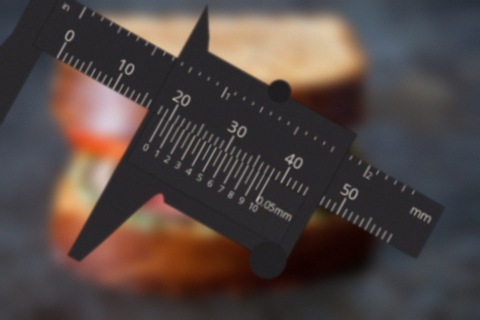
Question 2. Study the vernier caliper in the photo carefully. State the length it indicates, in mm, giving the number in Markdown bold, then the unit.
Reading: **19.0** mm
